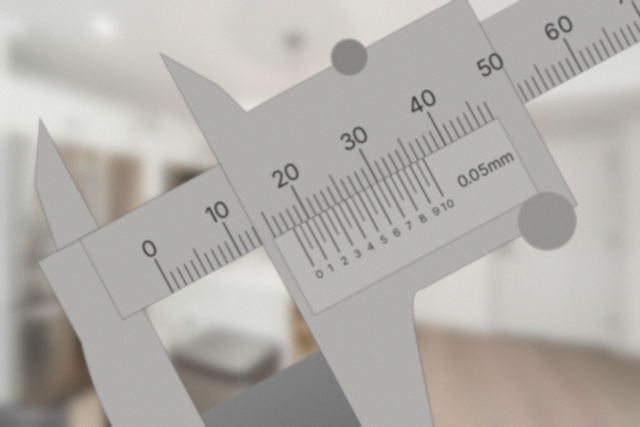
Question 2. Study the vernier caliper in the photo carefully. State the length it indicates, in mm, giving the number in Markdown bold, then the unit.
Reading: **17.6** mm
